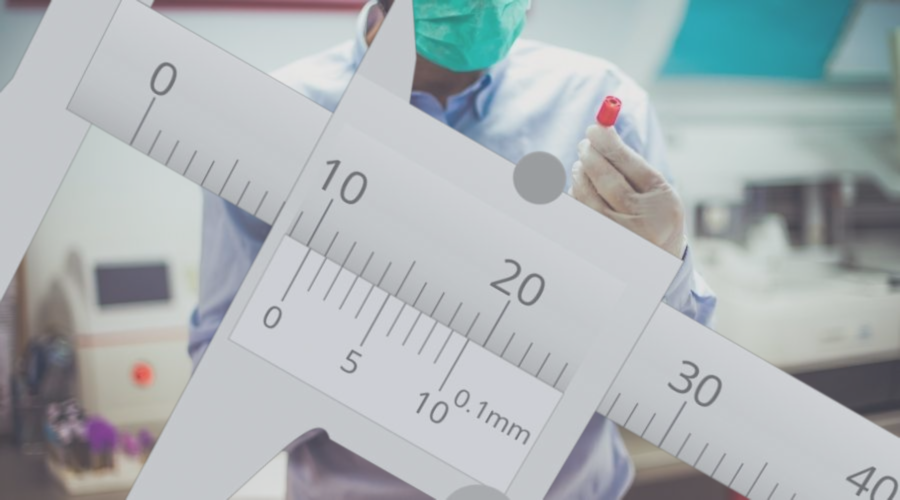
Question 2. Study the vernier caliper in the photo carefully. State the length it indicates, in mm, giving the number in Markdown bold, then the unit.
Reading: **10.2** mm
